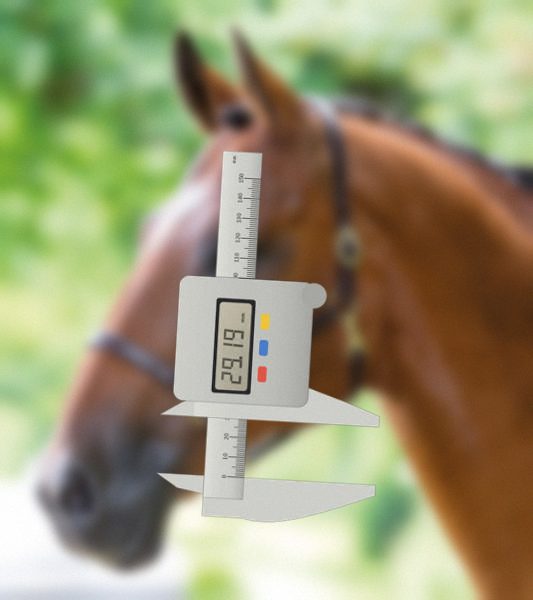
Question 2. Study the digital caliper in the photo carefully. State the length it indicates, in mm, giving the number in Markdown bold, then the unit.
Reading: **29.19** mm
